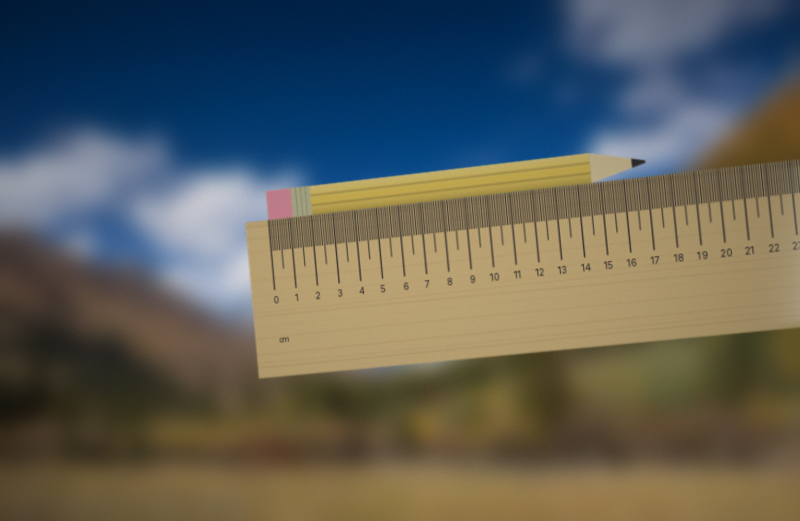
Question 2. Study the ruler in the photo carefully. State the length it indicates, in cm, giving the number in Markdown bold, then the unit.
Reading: **17** cm
